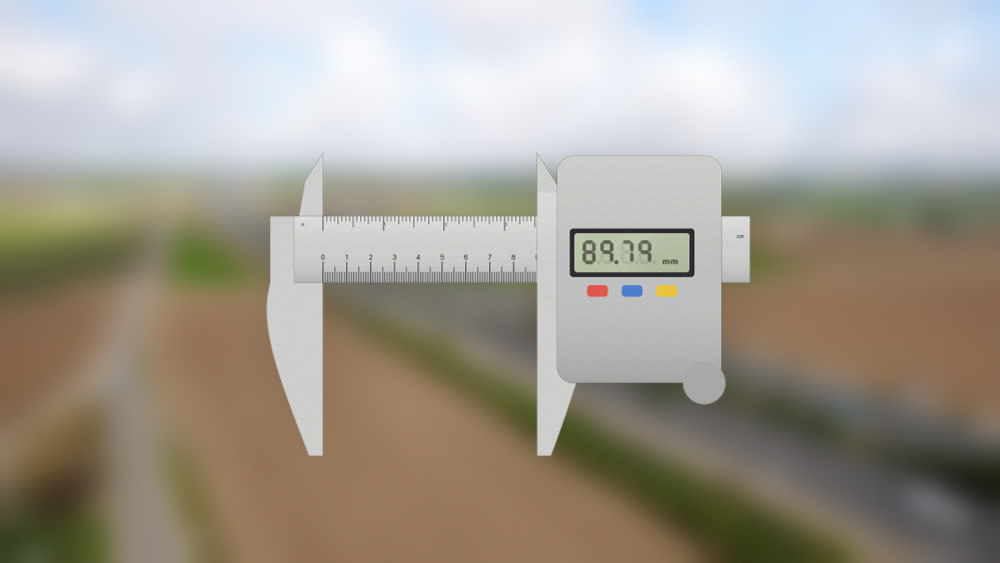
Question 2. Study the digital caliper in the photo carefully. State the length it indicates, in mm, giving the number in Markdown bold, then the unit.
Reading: **89.79** mm
